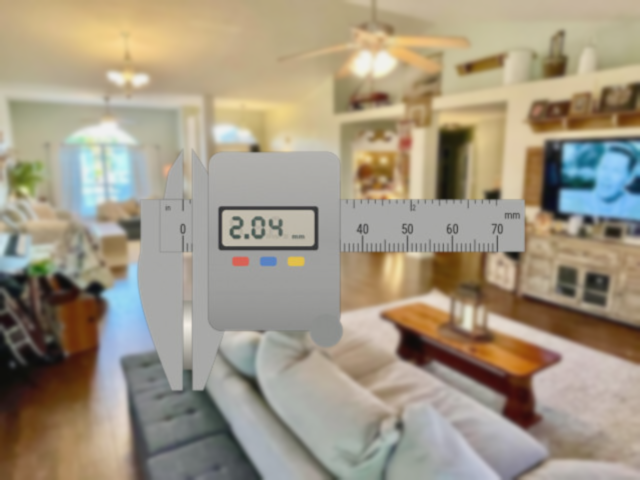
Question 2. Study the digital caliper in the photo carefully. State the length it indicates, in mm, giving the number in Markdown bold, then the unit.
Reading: **2.04** mm
